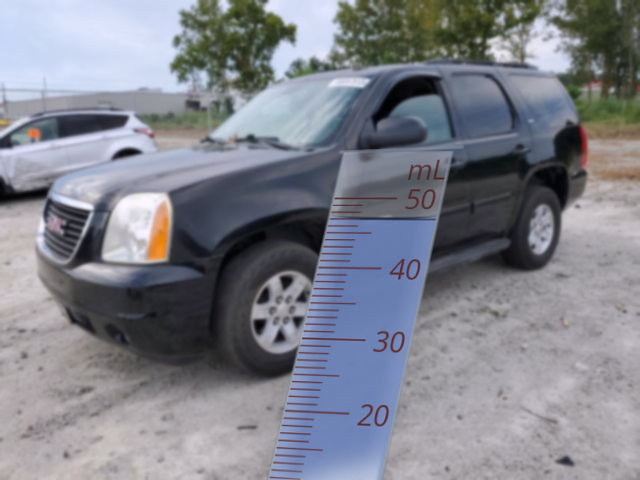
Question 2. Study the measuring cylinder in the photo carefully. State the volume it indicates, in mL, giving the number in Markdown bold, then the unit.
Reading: **47** mL
